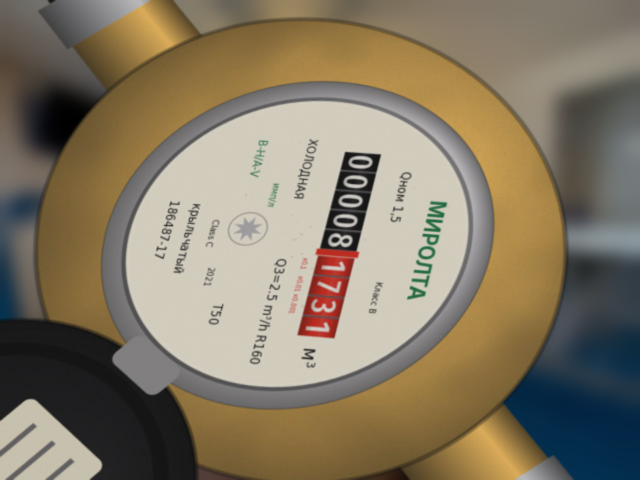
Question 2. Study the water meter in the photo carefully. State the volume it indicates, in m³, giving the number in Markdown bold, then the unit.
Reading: **8.1731** m³
